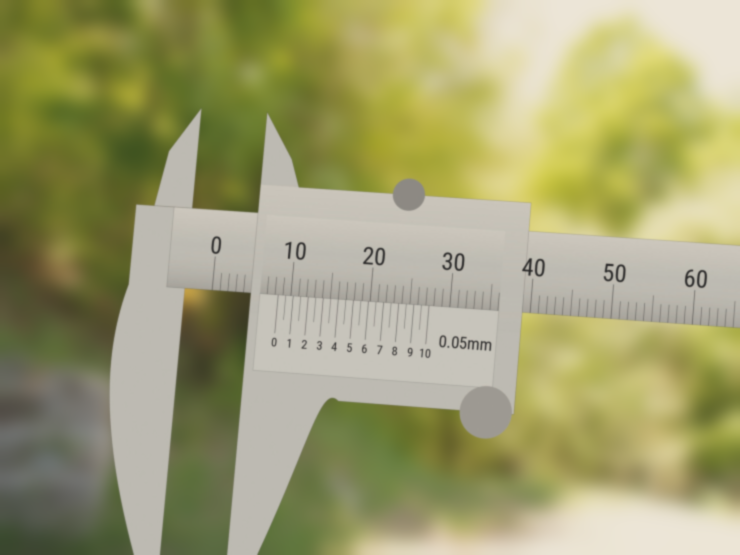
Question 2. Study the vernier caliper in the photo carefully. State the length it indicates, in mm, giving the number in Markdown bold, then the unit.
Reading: **8.4** mm
